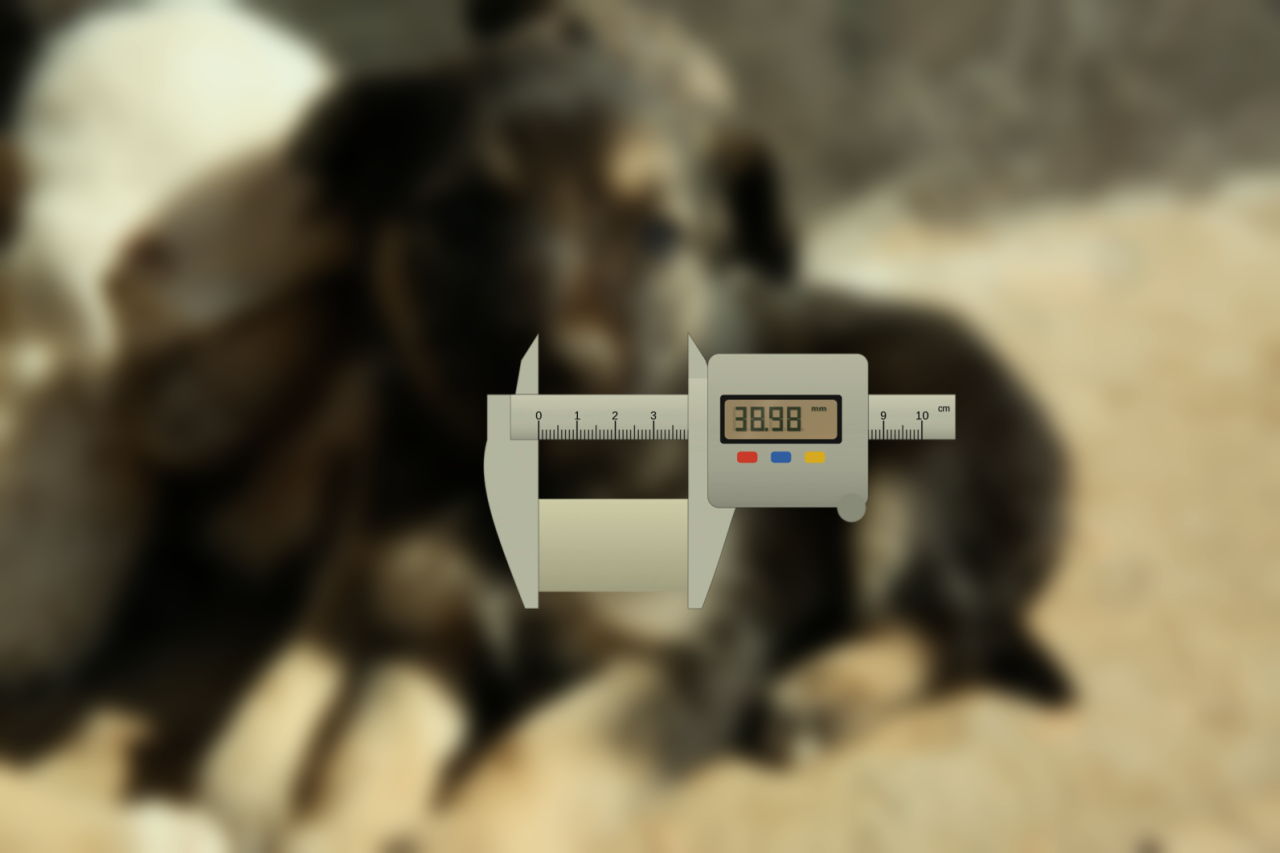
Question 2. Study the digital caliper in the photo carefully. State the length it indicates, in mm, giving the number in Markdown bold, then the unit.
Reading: **38.98** mm
